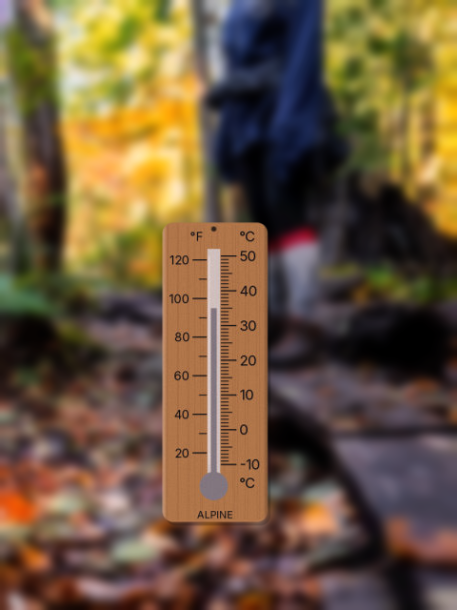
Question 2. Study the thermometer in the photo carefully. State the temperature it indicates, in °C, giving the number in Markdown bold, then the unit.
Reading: **35** °C
